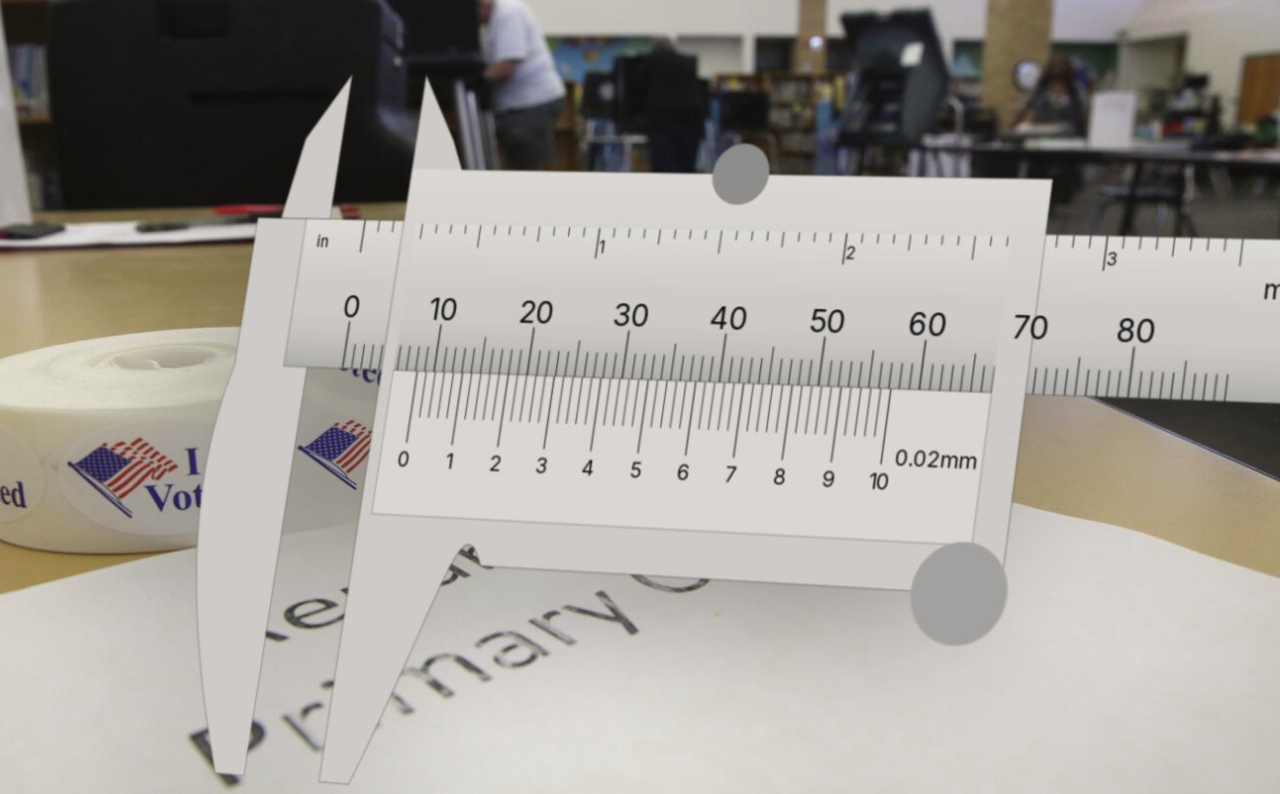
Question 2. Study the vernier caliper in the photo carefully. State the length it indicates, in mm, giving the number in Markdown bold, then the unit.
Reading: **8.2** mm
